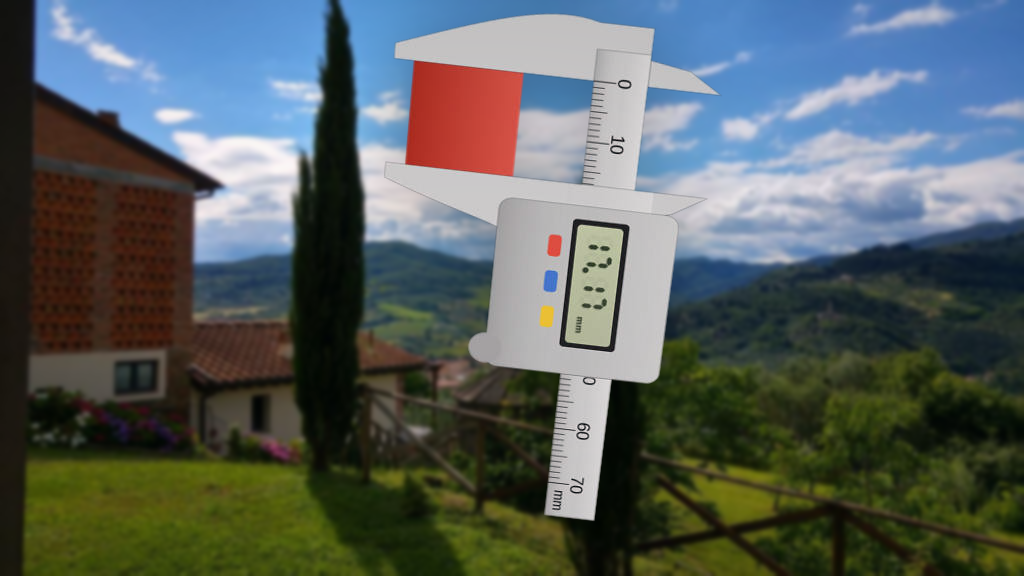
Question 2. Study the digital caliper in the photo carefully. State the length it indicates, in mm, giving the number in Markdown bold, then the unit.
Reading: **17.17** mm
